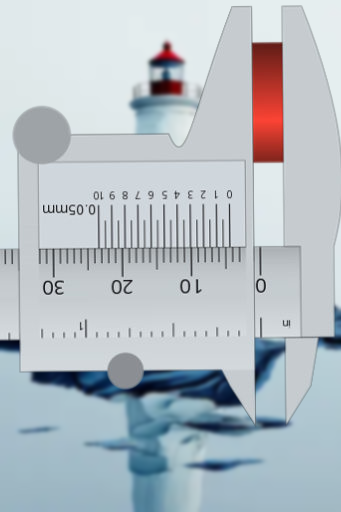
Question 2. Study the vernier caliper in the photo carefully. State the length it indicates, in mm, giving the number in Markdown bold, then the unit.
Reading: **4.4** mm
